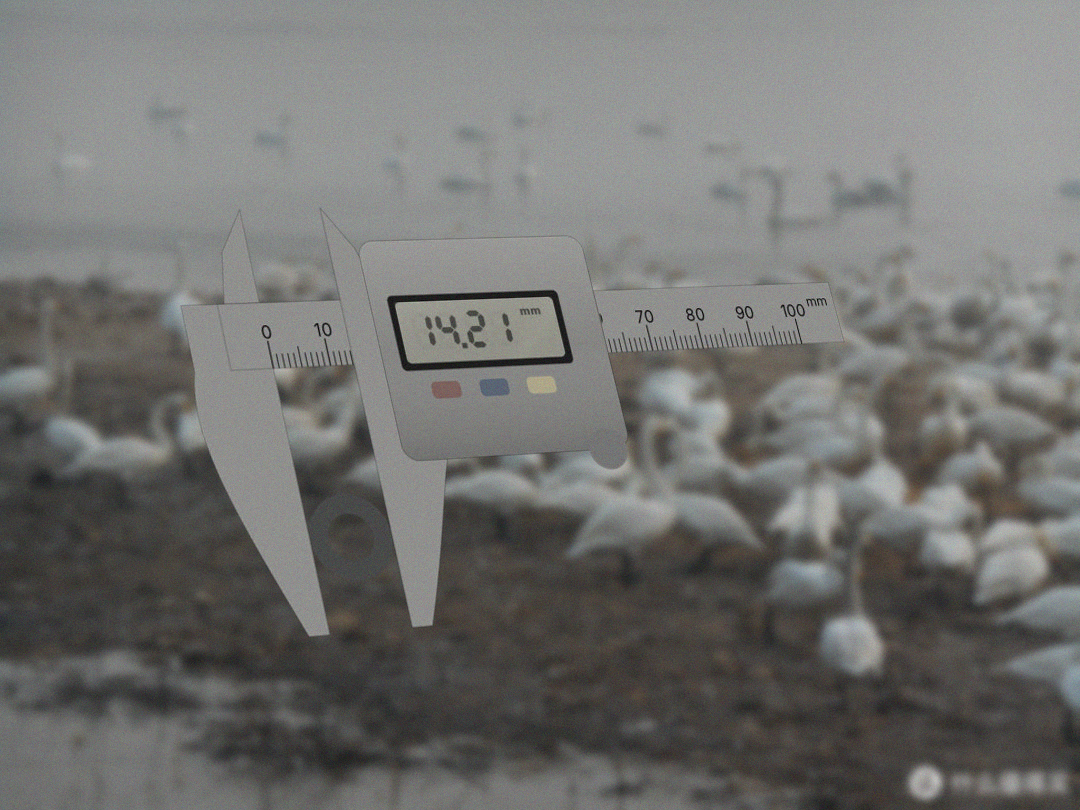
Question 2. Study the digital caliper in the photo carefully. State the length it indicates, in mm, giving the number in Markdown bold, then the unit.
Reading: **14.21** mm
